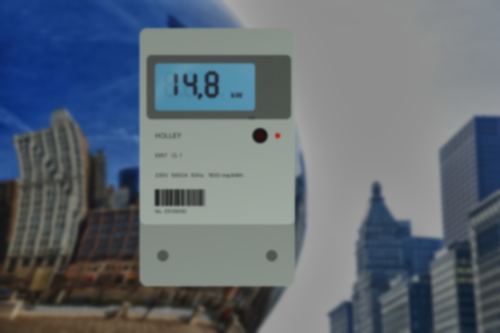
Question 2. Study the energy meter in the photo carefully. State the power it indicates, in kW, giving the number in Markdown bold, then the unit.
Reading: **14.8** kW
